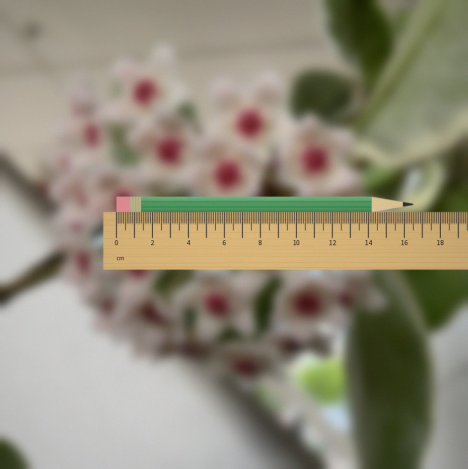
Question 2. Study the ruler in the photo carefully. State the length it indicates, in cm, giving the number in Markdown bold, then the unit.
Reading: **16.5** cm
